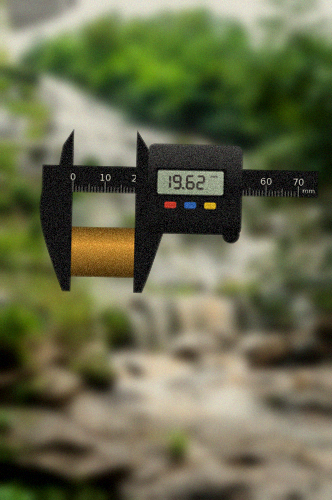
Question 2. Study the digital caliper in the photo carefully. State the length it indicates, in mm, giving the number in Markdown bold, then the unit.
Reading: **19.62** mm
